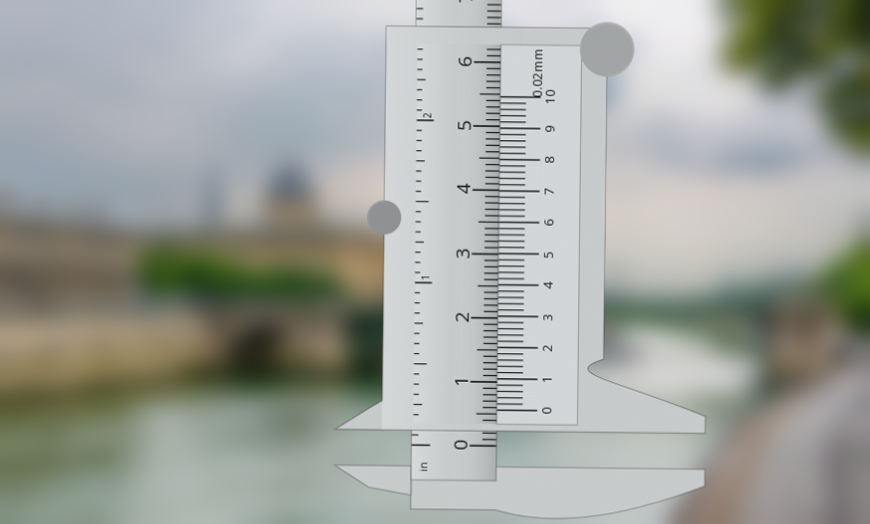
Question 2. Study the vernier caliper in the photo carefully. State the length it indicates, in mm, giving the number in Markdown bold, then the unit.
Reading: **5.6** mm
